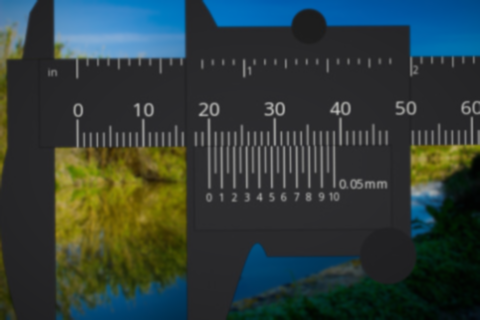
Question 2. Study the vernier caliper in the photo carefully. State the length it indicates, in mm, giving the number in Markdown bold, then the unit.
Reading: **20.0** mm
